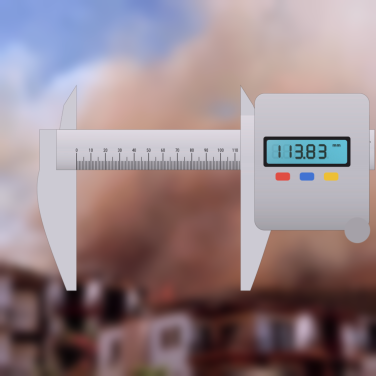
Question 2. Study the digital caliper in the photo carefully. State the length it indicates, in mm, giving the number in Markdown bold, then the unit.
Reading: **113.83** mm
